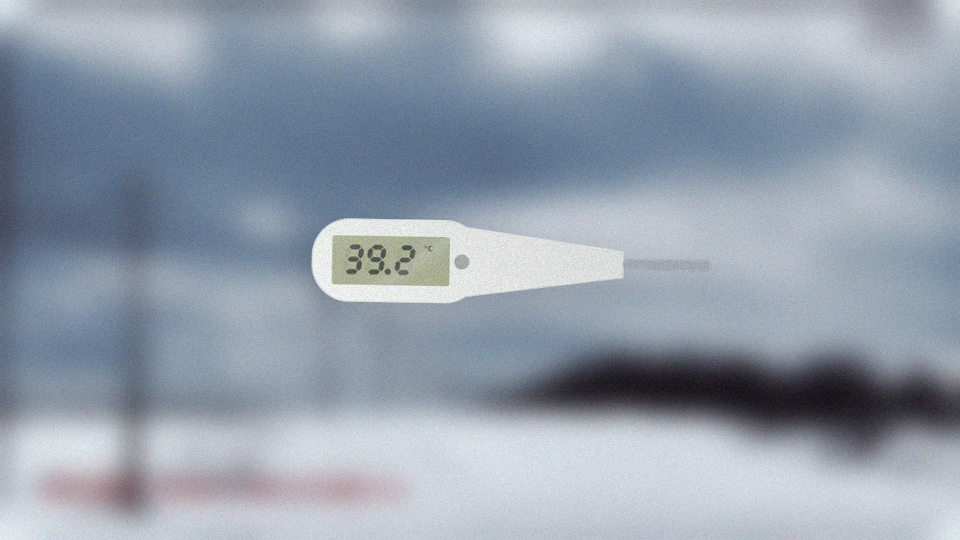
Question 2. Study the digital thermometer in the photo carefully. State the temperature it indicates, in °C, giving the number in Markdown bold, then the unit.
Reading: **39.2** °C
